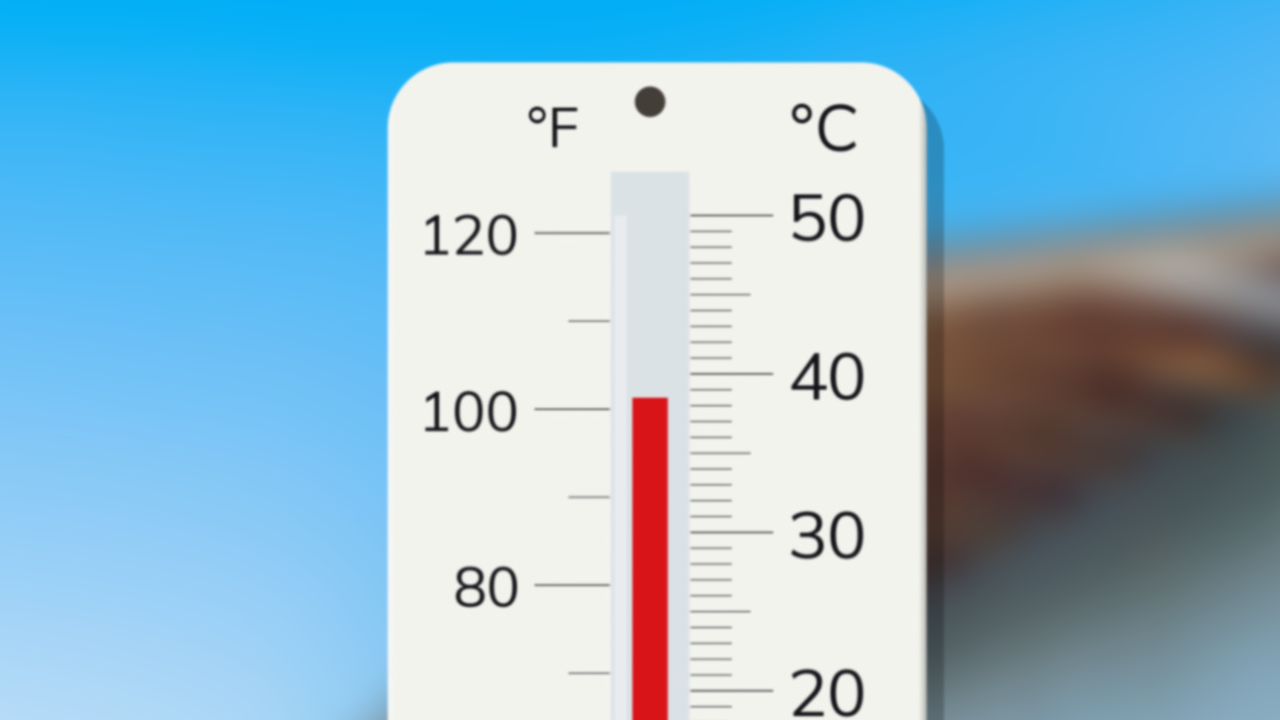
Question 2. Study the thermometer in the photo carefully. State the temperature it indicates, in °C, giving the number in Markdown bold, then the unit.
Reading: **38.5** °C
